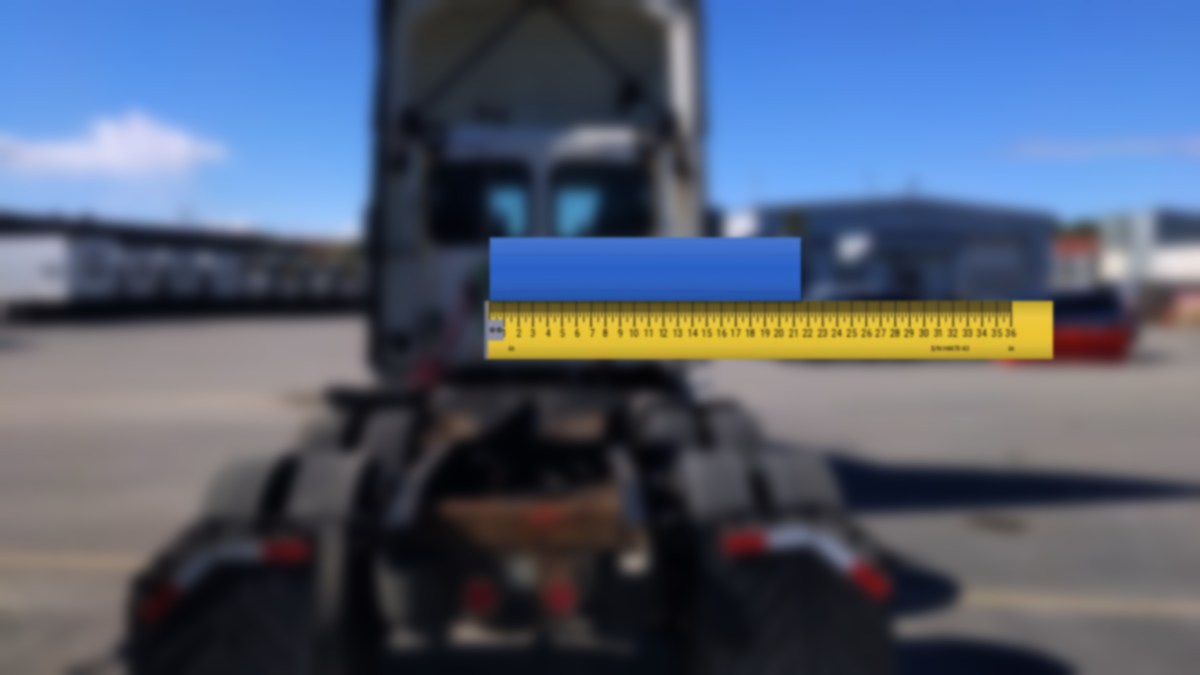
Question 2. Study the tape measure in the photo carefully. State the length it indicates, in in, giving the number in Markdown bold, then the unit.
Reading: **21.5** in
